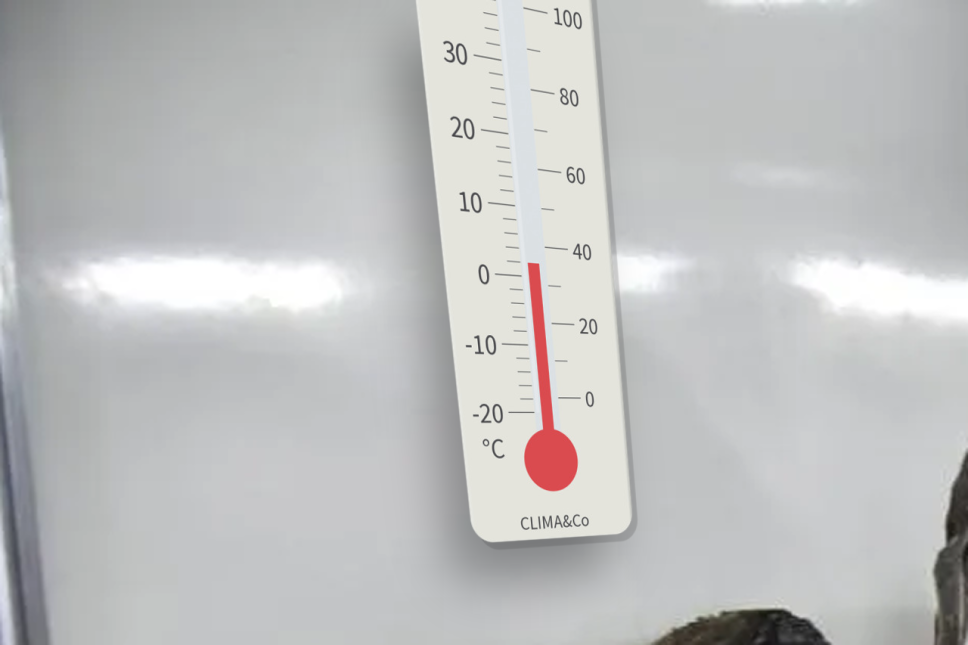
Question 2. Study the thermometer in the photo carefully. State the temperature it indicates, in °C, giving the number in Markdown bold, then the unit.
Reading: **2** °C
